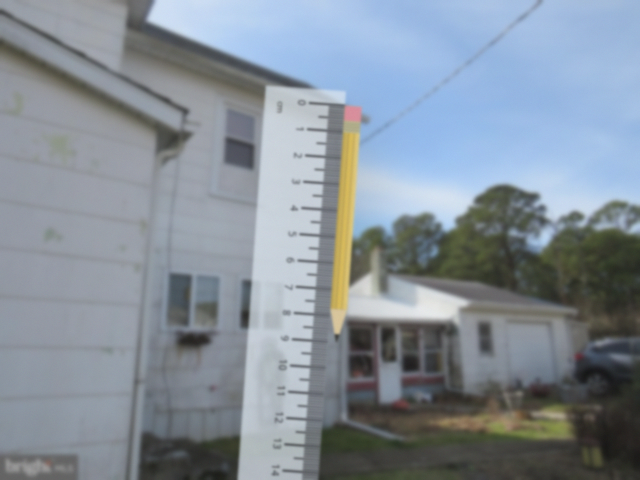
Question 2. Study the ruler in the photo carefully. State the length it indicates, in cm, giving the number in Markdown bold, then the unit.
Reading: **9** cm
